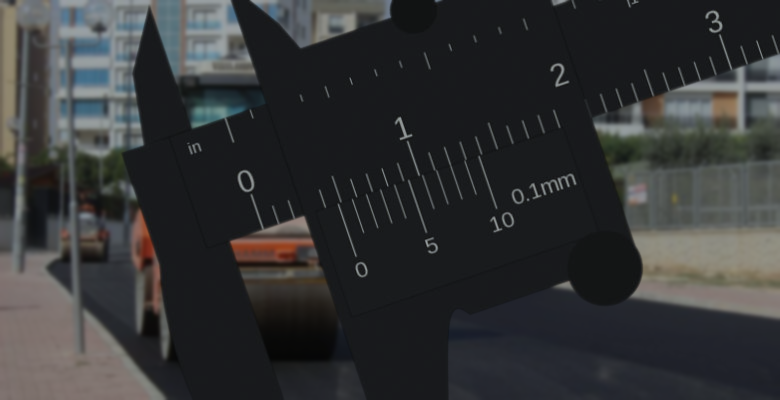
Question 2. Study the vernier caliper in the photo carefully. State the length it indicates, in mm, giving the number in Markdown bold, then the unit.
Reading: **4.8** mm
